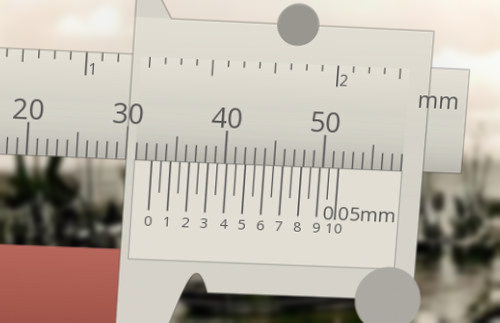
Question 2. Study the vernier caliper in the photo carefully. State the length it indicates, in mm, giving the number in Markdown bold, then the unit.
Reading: **32.6** mm
